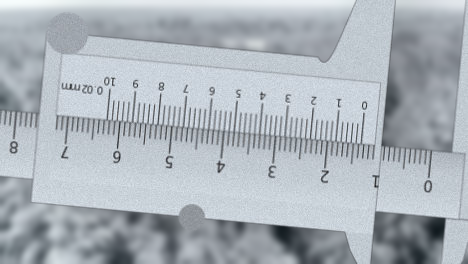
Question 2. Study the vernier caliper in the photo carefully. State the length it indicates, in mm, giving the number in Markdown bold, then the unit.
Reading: **13.5** mm
